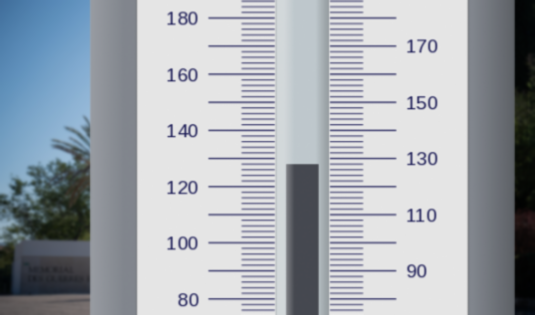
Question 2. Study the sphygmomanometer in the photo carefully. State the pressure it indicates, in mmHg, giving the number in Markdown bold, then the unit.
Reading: **128** mmHg
